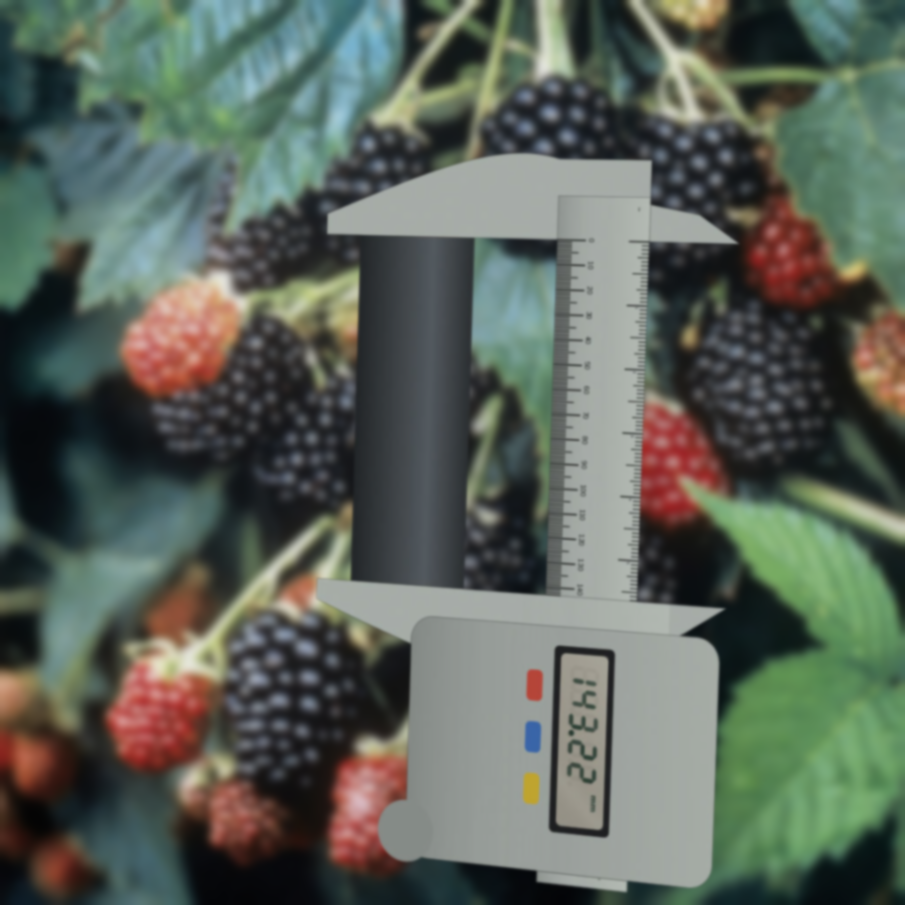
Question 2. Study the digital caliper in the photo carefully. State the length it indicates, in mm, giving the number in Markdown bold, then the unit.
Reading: **143.22** mm
